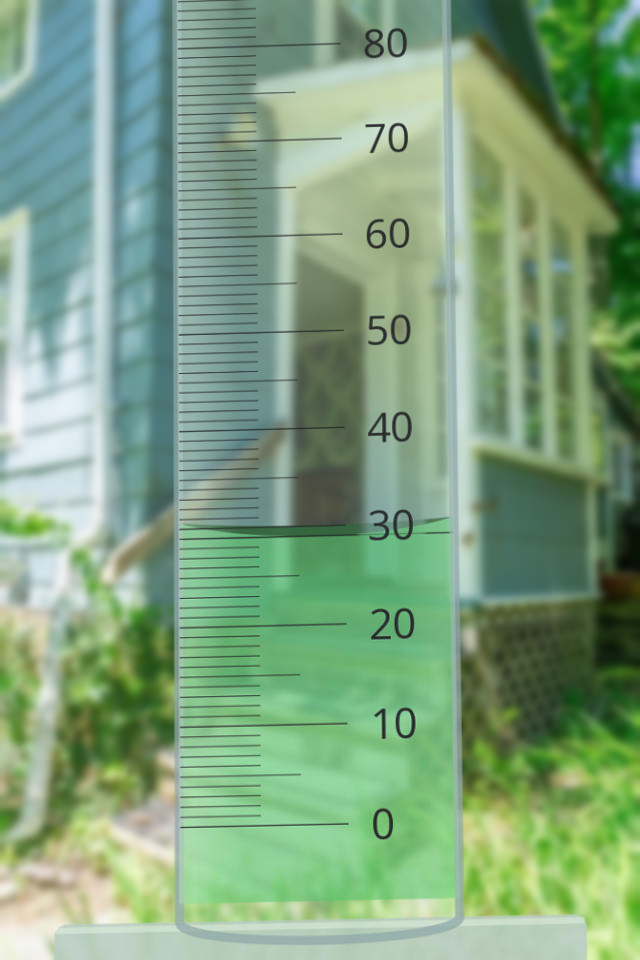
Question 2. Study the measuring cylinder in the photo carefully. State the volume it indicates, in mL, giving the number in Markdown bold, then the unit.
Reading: **29** mL
